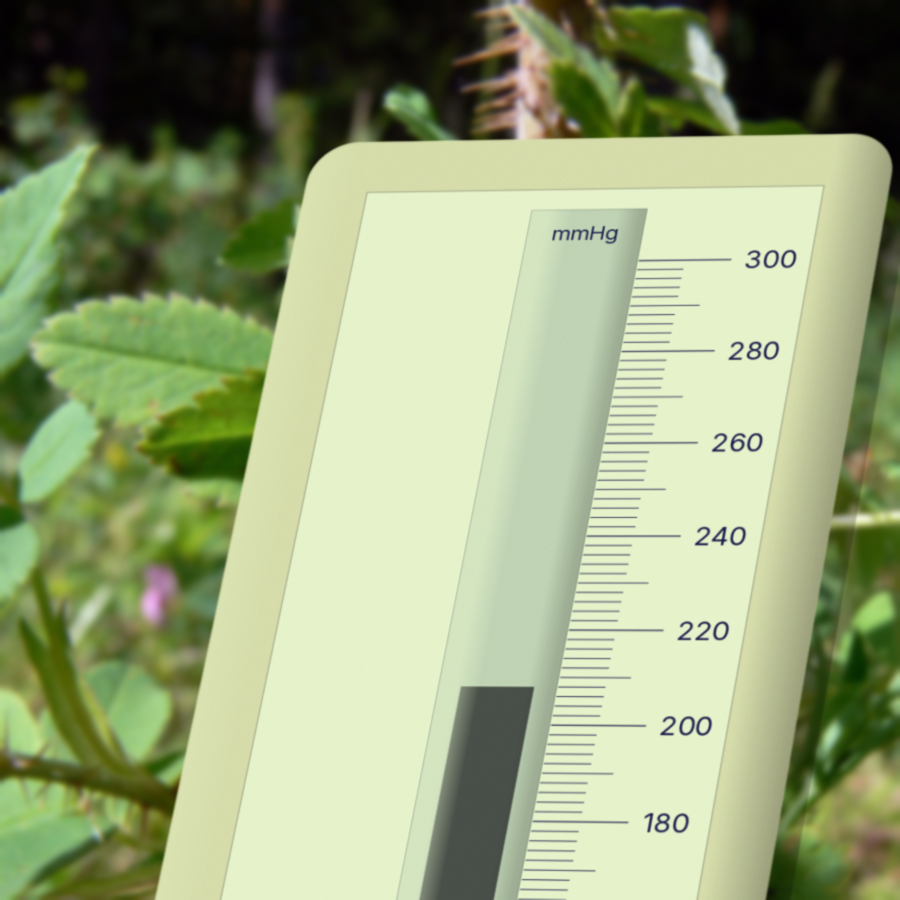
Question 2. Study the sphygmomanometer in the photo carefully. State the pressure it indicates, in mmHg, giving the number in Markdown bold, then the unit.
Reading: **208** mmHg
